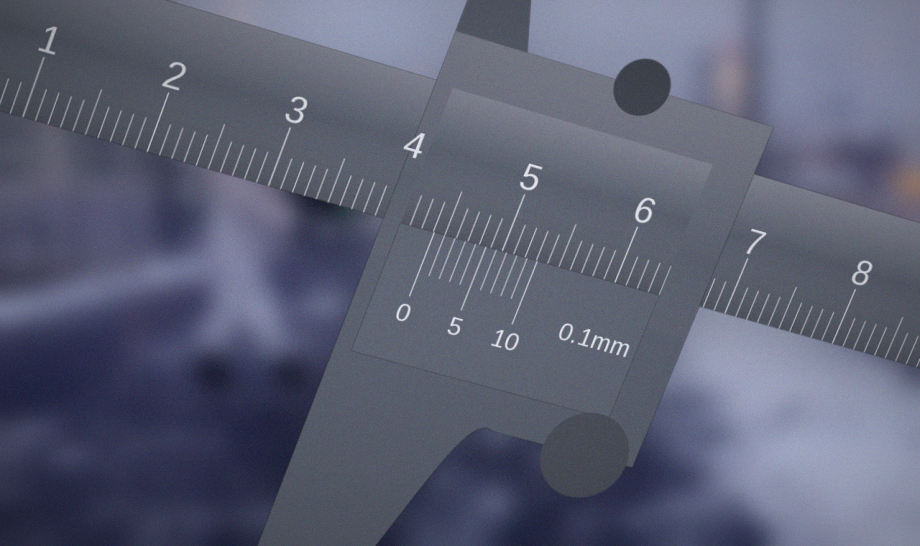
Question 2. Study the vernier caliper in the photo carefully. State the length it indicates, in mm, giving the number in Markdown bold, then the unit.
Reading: **44.1** mm
